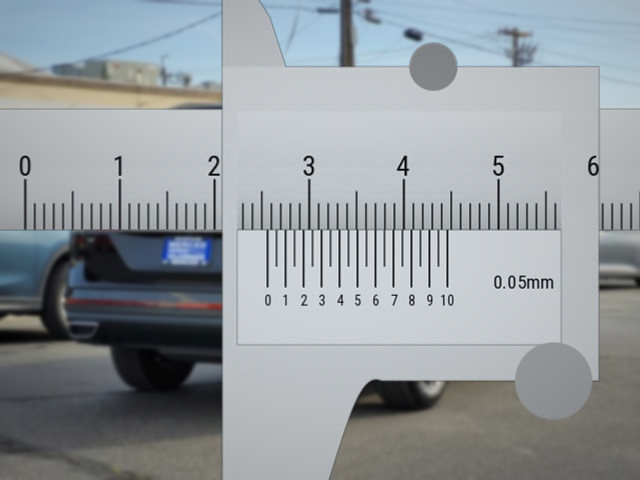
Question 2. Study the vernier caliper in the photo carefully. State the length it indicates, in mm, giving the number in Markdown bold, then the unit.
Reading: **25.6** mm
